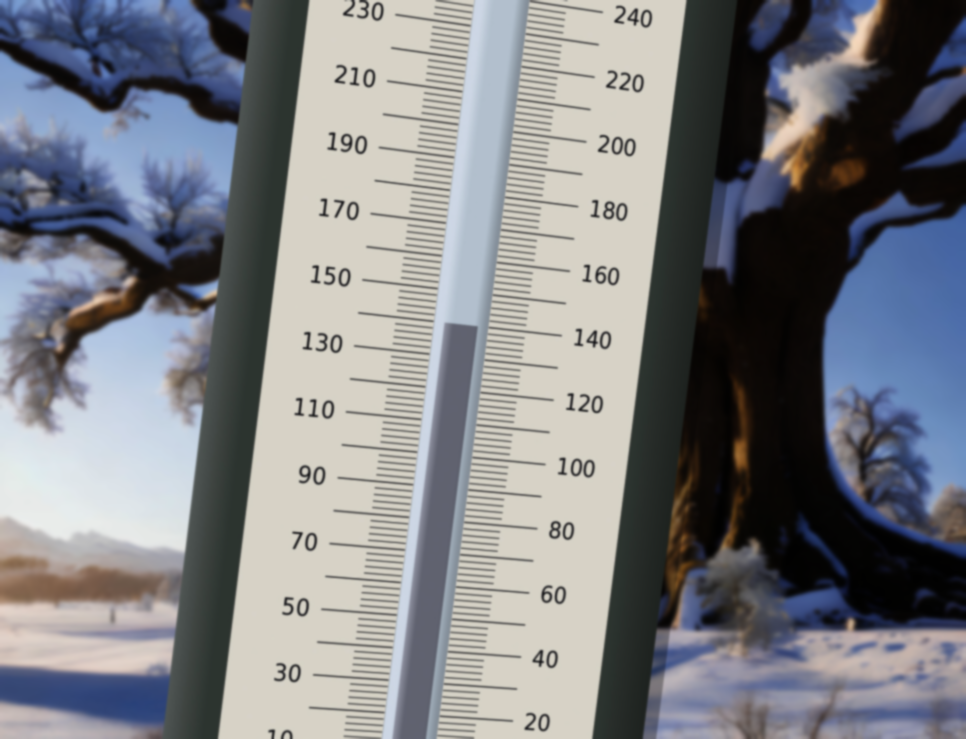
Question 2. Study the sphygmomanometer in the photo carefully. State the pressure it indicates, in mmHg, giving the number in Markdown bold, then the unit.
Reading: **140** mmHg
